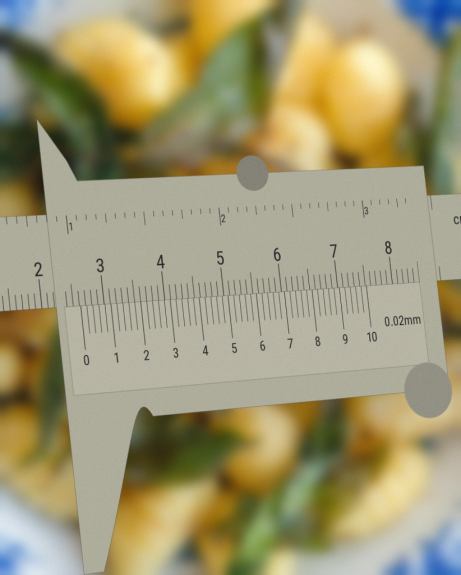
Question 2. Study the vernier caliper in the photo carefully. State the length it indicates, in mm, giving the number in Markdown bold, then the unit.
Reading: **26.2** mm
